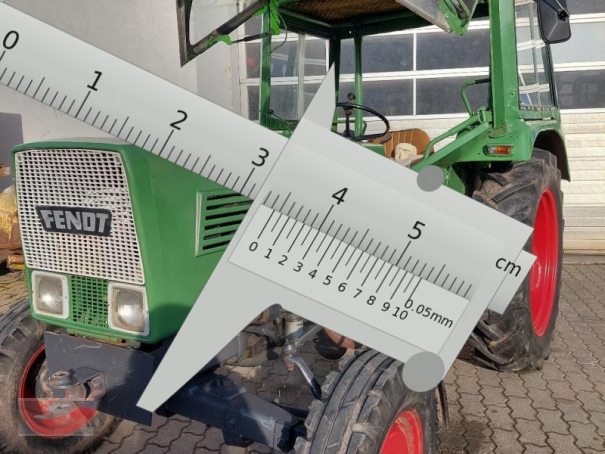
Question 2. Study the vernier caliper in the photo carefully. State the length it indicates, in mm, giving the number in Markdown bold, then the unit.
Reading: **34.4** mm
